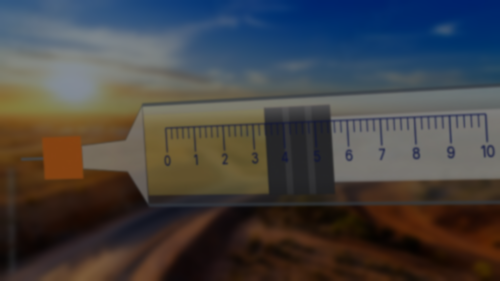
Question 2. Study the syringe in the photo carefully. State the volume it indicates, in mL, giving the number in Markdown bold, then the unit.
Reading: **3.4** mL
